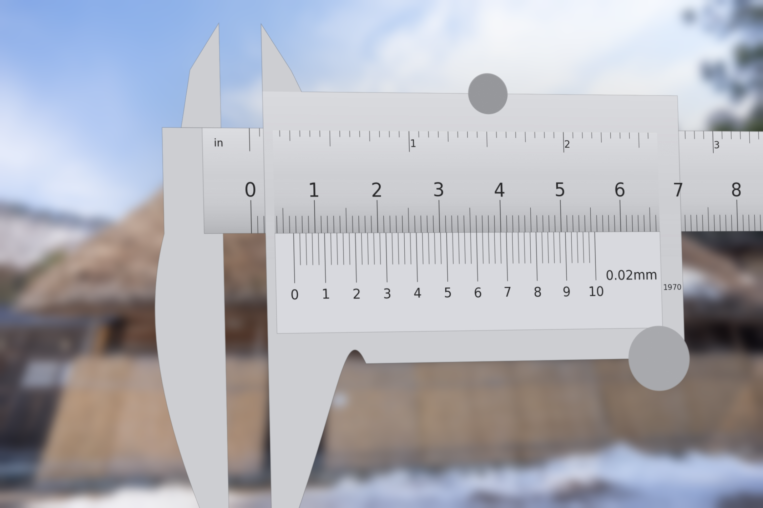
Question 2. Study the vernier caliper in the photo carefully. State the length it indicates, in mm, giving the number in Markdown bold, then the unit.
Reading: **6.6** mm
